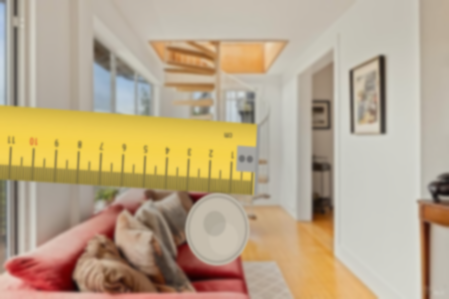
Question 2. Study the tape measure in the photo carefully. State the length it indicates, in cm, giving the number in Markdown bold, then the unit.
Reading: **3** cm
